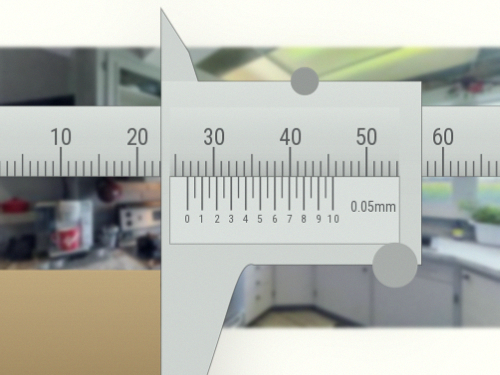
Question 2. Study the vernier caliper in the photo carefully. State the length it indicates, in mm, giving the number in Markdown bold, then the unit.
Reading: **26.6** mm
